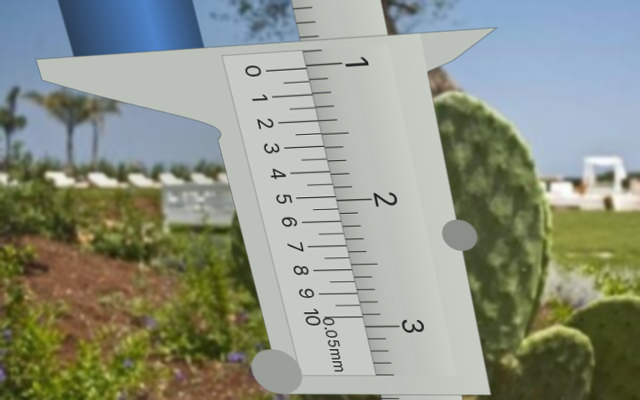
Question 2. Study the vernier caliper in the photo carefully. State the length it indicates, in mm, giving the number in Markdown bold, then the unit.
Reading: **10.2** mm
